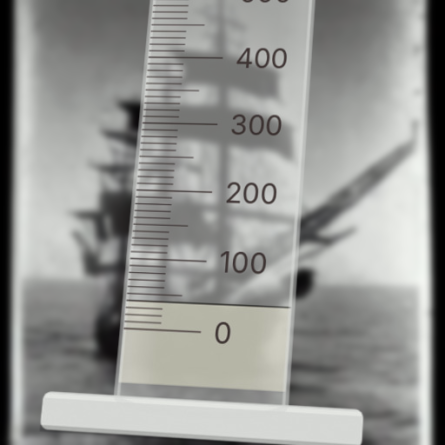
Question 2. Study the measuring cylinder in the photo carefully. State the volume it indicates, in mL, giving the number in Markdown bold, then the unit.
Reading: **40** mL
